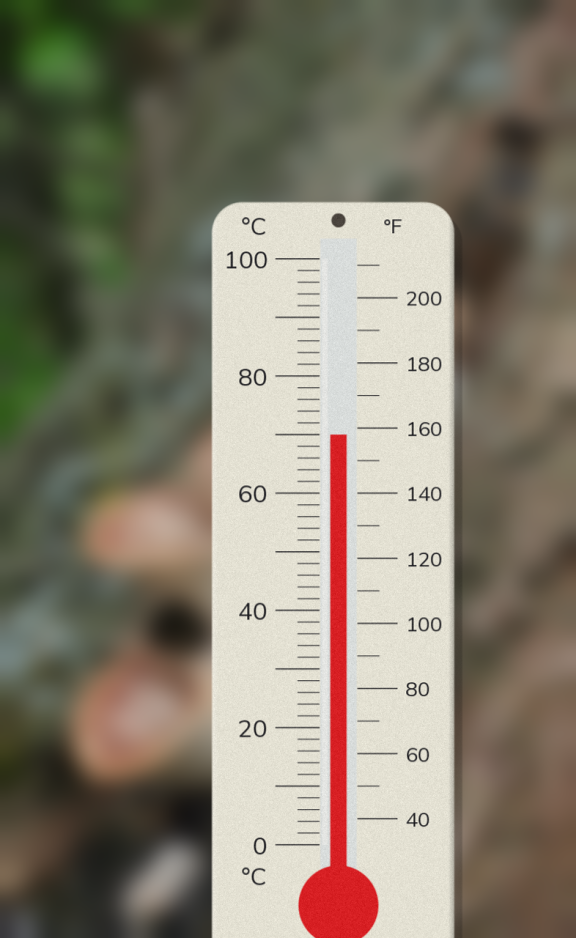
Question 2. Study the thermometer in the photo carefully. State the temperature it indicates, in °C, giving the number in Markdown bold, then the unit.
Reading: **70** °C
